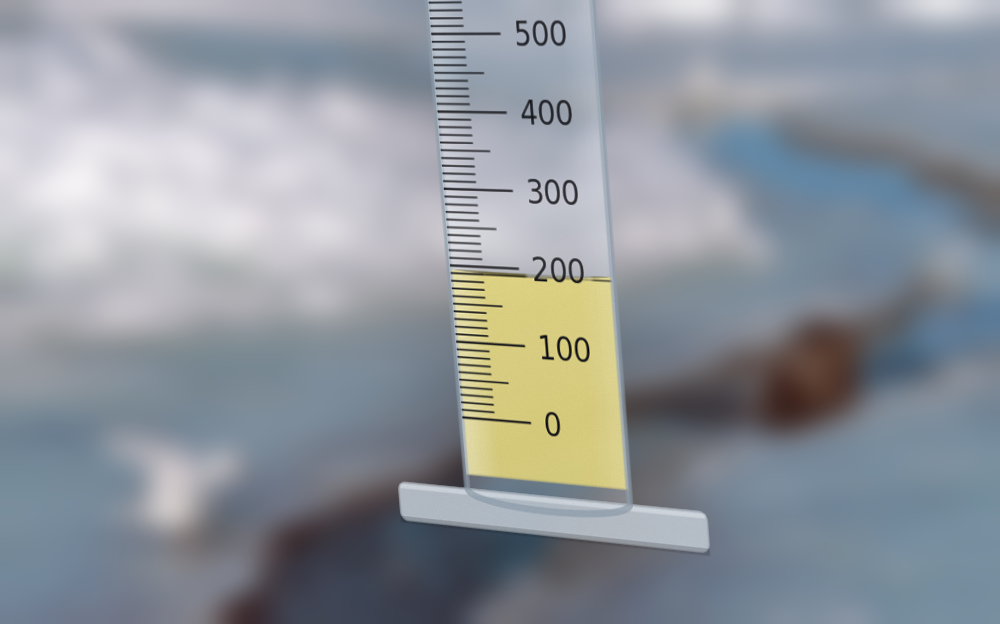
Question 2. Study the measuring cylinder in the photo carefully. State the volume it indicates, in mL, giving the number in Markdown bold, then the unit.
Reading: **190** mL
